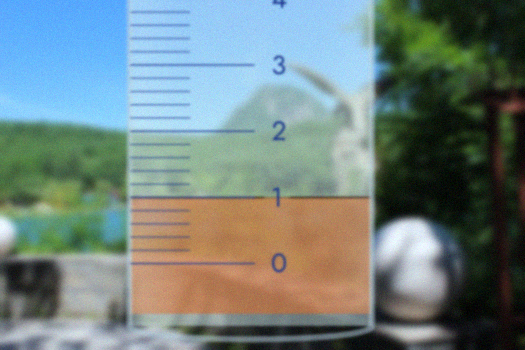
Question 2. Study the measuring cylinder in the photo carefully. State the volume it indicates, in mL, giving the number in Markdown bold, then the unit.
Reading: **1** mL
